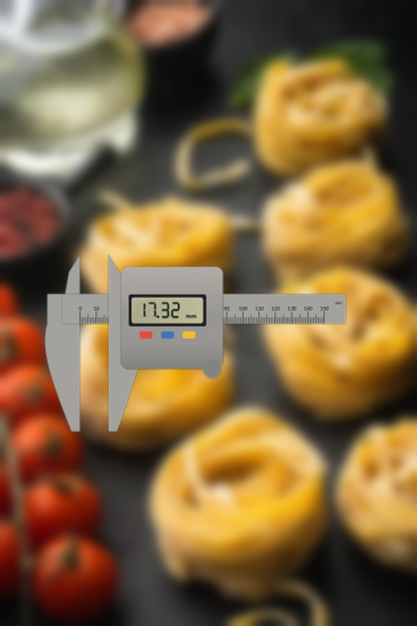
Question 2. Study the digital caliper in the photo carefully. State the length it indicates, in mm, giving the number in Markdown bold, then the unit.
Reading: **17.32** mm
